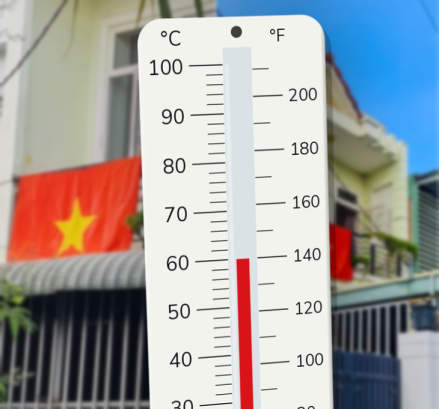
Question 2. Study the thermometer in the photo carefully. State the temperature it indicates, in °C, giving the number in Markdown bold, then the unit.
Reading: **60** °C
